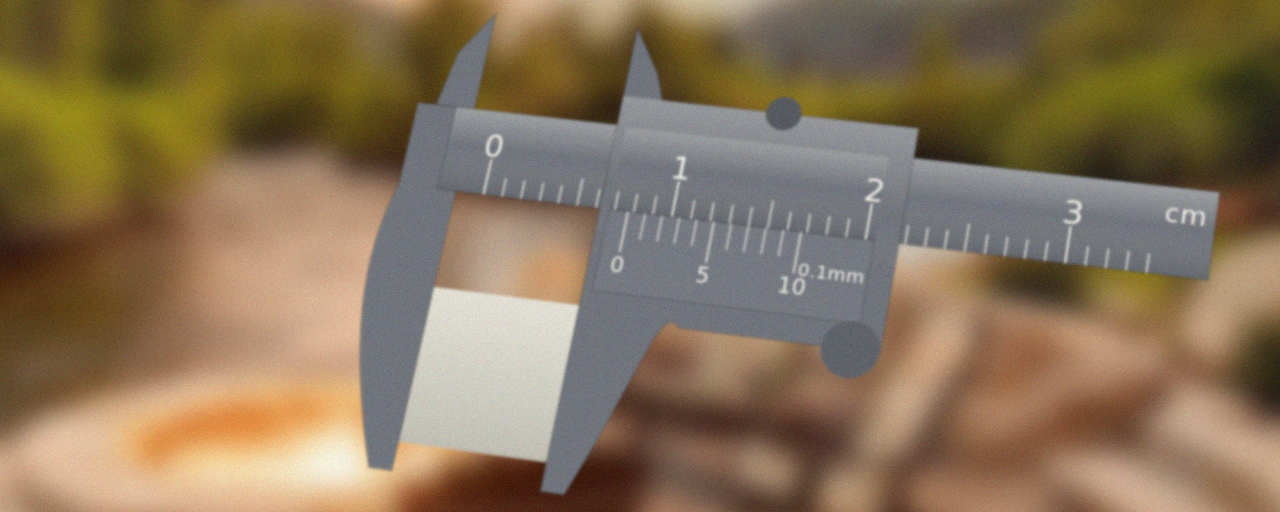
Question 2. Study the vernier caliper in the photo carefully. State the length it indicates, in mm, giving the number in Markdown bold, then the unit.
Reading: **7.7** mm
